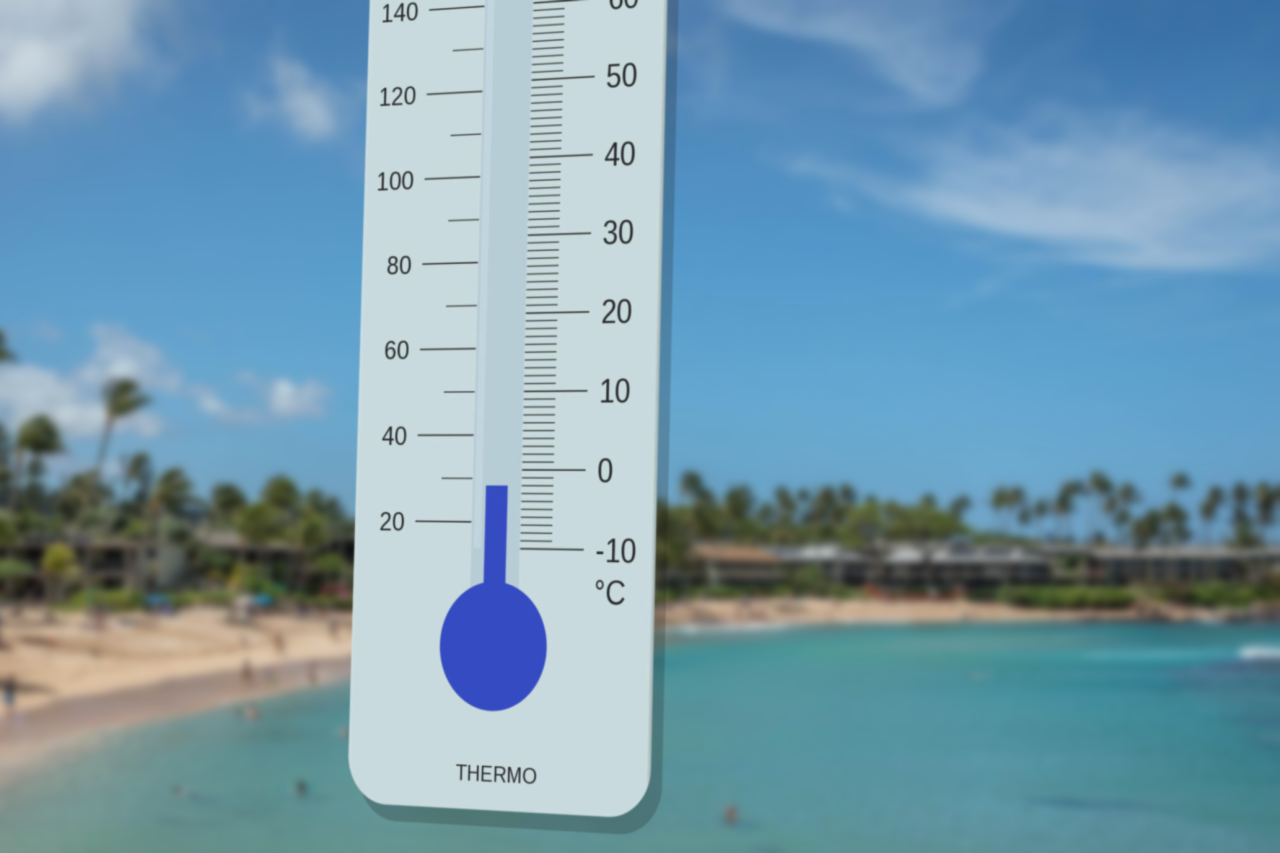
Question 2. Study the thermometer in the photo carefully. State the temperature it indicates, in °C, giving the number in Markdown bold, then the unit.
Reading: **-2** °C
